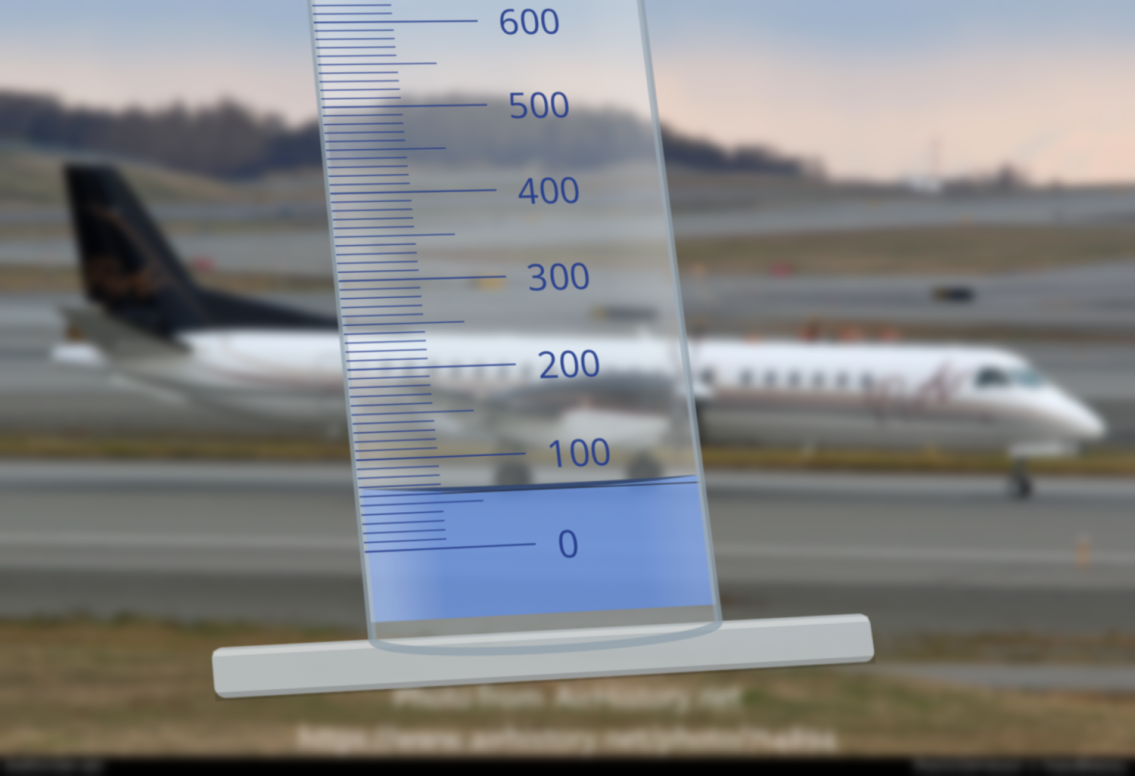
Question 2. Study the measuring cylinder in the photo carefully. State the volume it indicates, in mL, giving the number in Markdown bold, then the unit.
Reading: **60** mL
